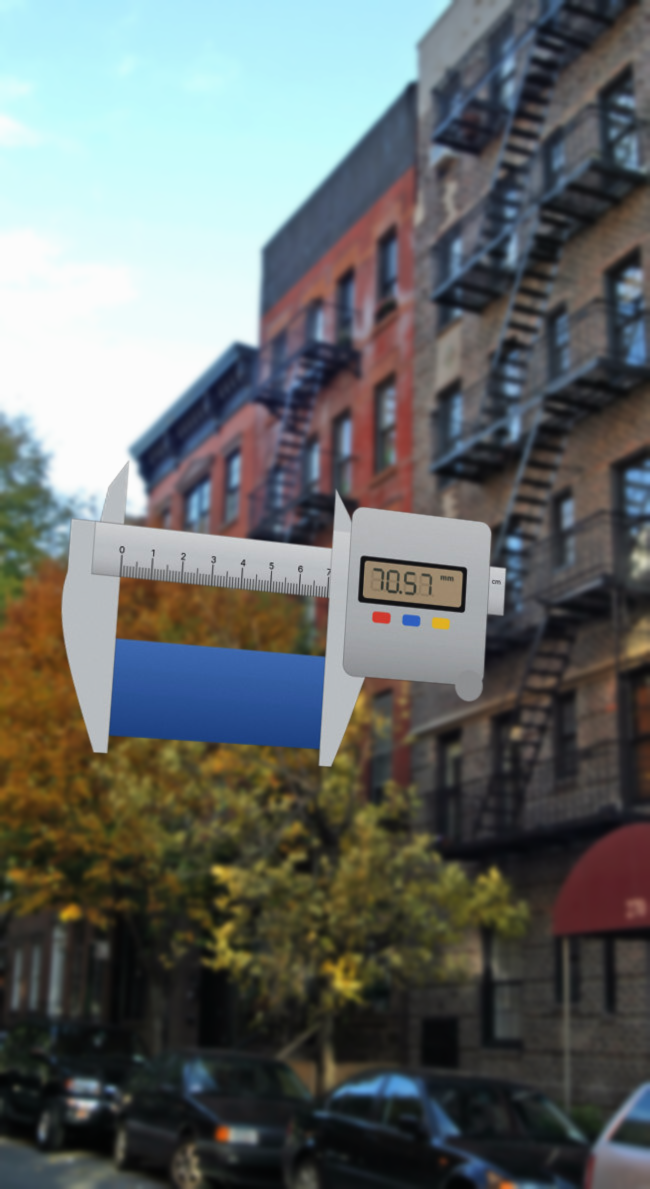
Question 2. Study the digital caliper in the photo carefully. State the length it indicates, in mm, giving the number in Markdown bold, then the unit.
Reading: **70.57** mm
